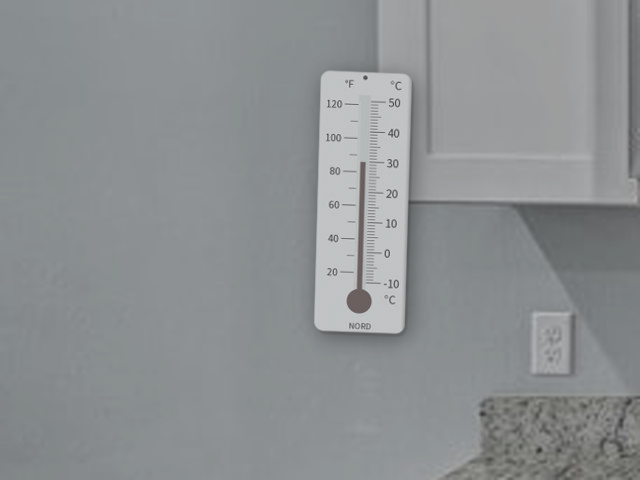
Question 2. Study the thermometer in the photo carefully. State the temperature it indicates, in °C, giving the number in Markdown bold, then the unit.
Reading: **30** °C
